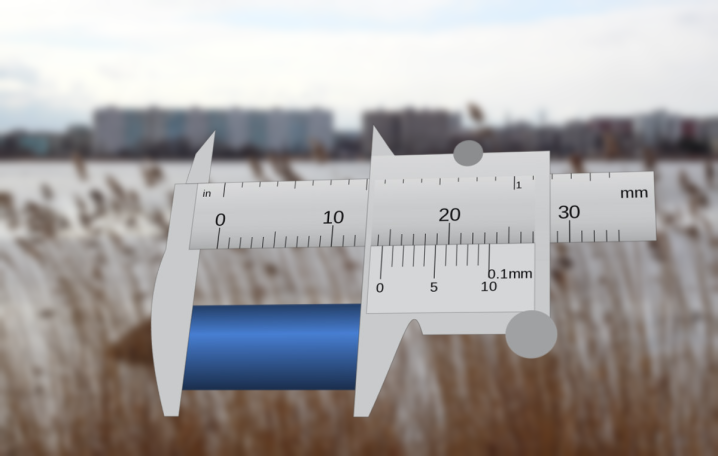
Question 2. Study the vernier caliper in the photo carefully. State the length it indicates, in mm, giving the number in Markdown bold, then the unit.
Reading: **14.4** mm
